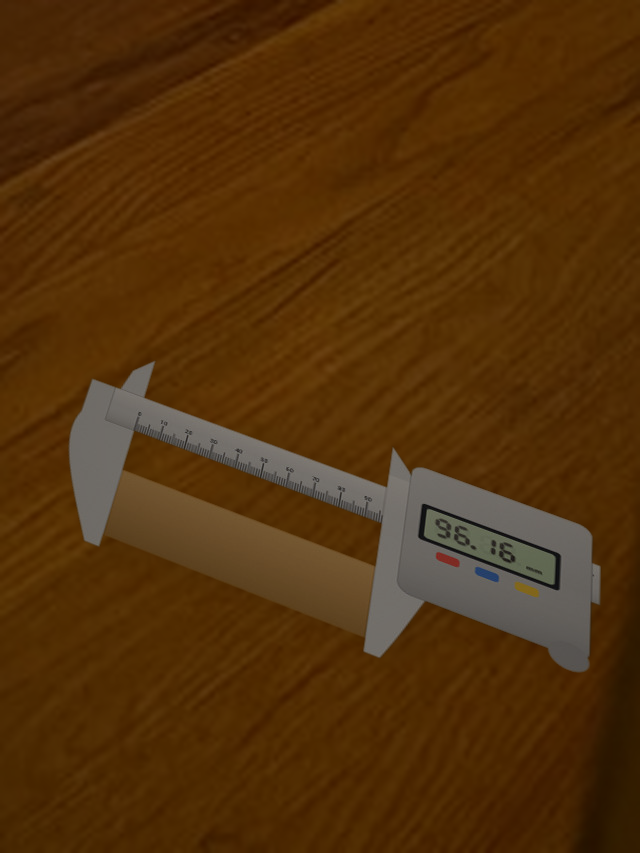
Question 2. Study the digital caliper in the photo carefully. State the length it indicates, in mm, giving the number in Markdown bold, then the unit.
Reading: **96.16** mm
